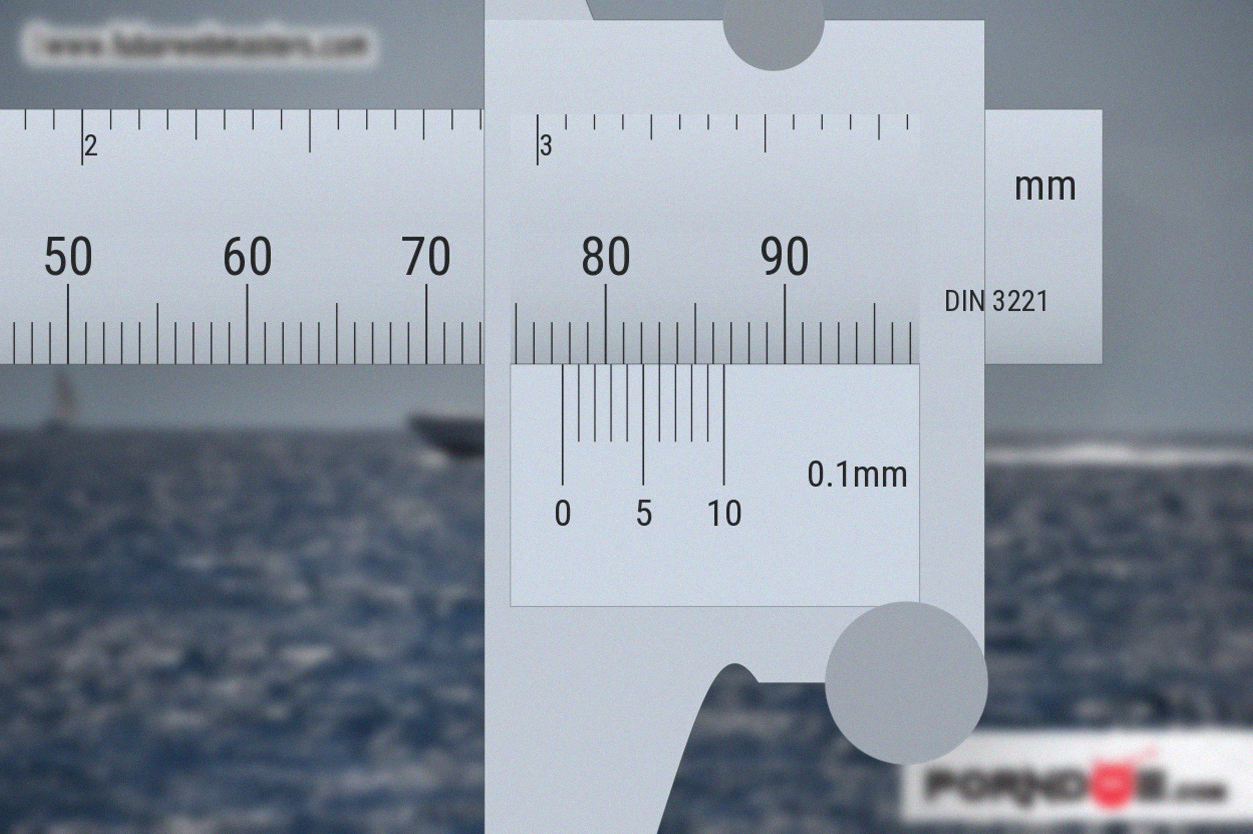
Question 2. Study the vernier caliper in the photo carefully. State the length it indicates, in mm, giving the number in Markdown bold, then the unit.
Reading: **77.6** mm
